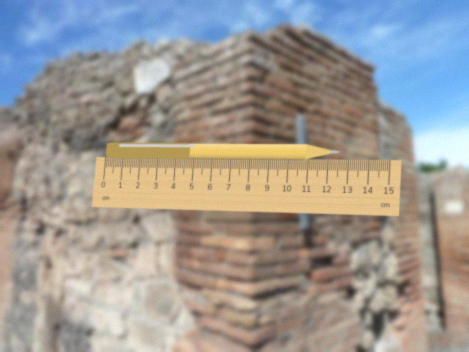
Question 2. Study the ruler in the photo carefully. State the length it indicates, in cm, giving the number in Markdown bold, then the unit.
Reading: **12.5** cm
